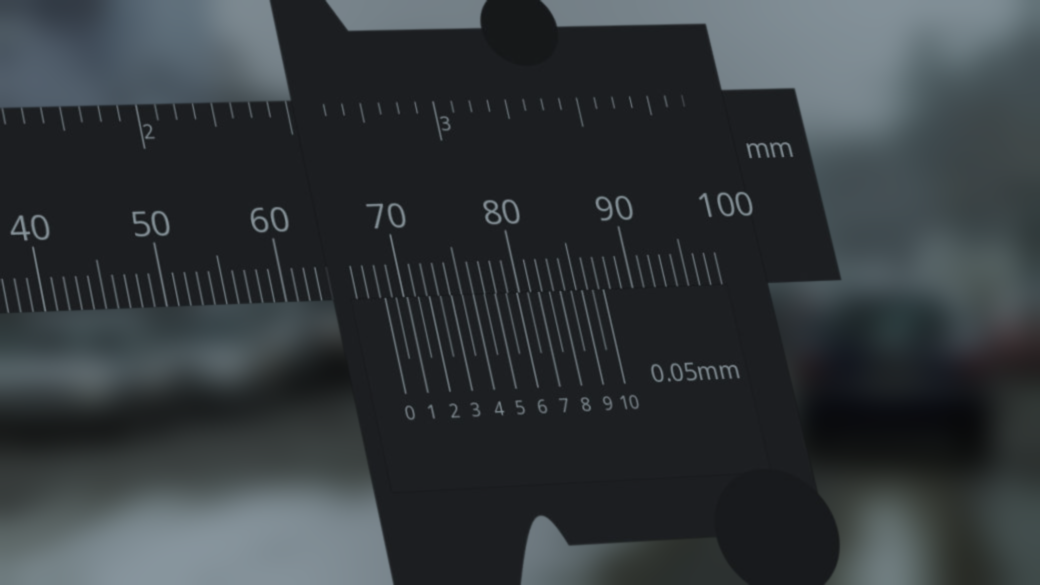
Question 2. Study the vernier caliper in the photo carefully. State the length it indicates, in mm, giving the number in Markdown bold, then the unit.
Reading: **68.4** mm
